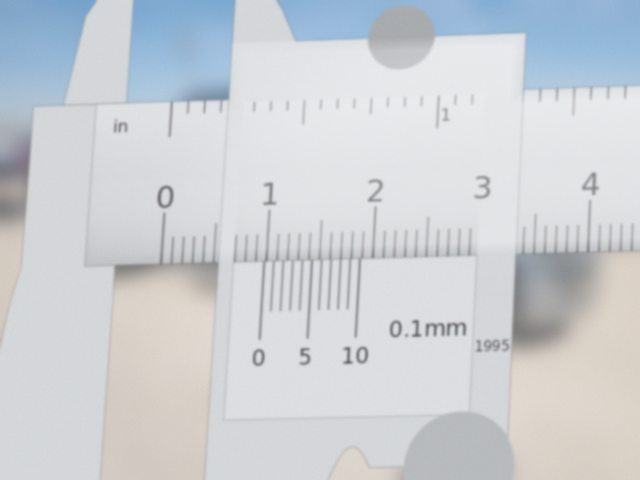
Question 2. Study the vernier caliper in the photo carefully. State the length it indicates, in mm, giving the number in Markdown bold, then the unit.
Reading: **9.8** mm
